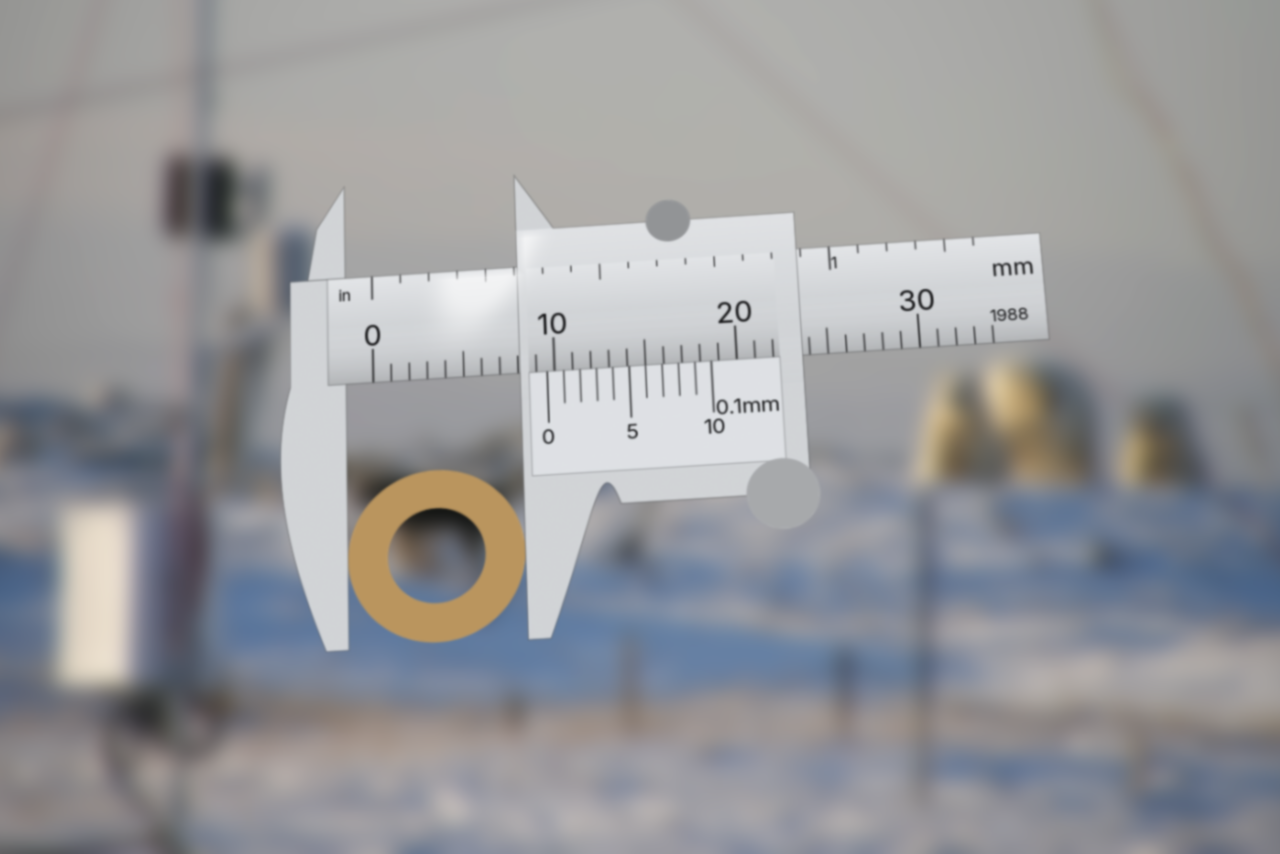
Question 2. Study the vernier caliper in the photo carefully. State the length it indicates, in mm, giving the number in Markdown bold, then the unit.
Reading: **9.6** mm
